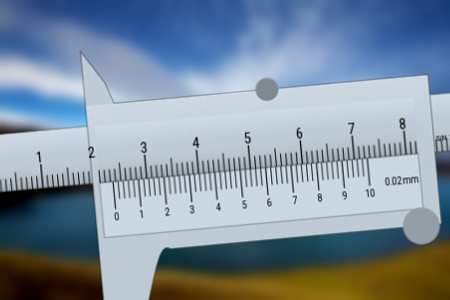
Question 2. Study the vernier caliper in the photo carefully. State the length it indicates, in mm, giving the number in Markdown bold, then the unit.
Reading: **23.5** mm
